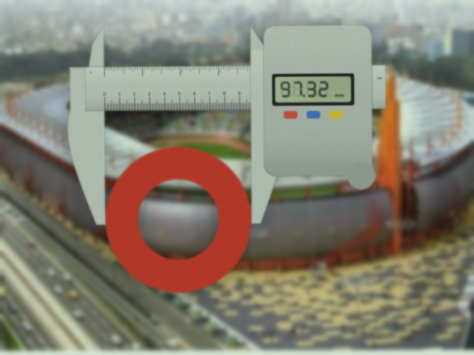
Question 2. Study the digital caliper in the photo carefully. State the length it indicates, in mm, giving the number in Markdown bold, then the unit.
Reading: **97.32** mm
